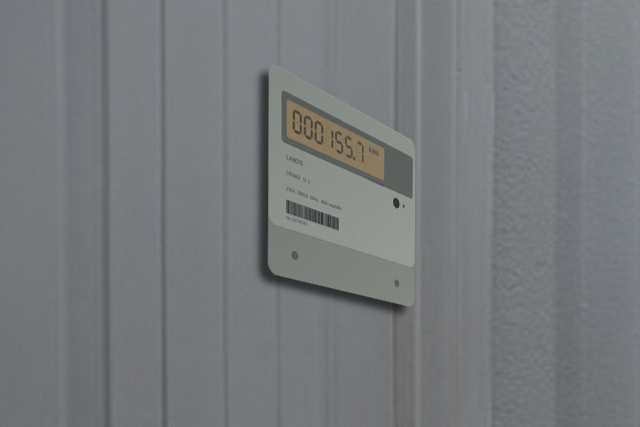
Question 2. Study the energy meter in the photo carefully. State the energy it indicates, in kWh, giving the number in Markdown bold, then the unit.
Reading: **155.7** kWh
